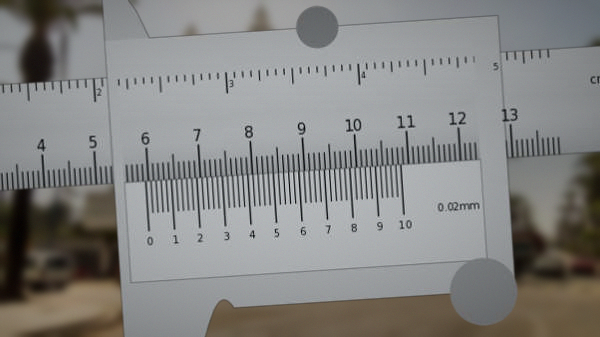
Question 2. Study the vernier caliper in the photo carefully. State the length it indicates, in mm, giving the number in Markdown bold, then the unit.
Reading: **59.5** mm
